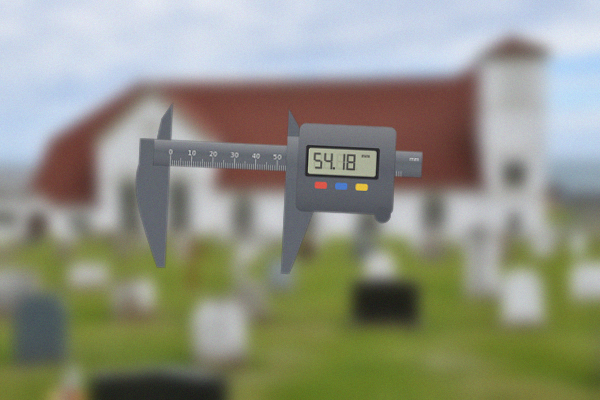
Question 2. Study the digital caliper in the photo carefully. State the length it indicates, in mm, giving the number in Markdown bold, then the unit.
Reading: **54.18** mm
